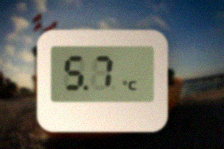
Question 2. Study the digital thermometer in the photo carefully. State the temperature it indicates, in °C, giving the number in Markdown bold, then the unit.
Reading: **5.7** °C
